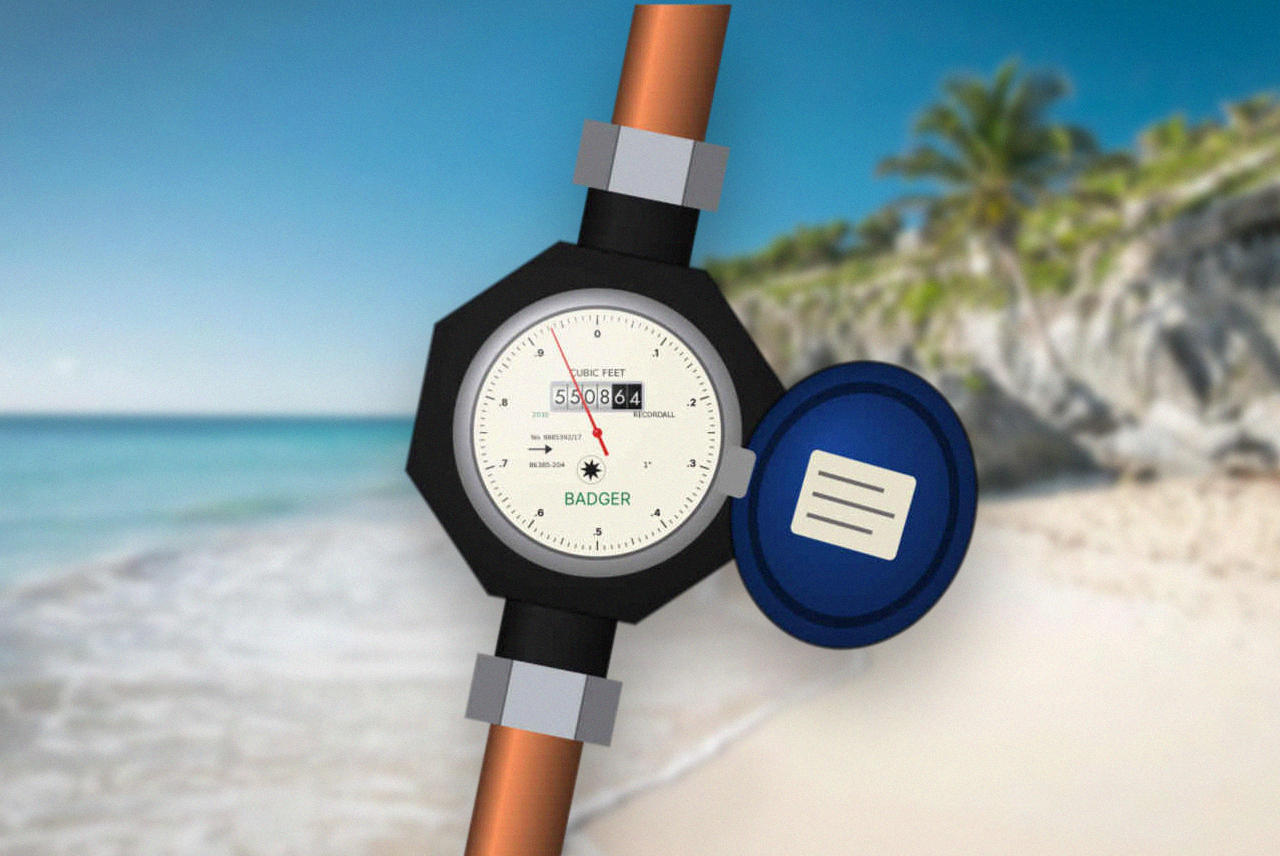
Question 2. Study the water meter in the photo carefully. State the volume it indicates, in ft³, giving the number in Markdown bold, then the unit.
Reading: **550863.93** ft³
